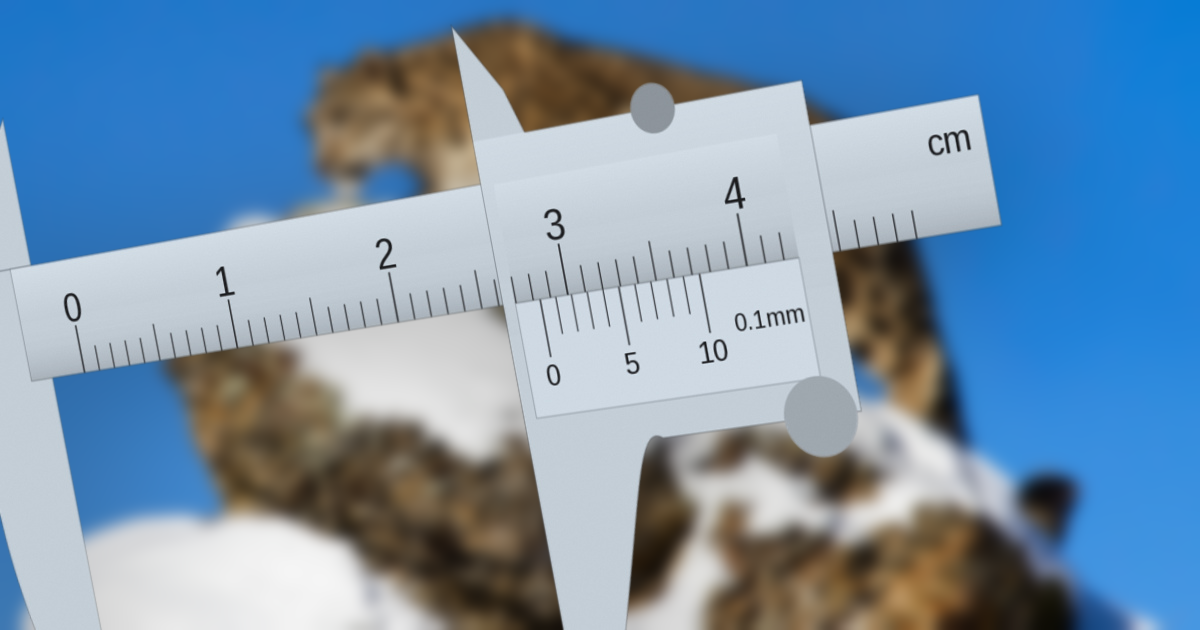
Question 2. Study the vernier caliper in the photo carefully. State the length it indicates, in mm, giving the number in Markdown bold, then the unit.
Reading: **28.4** mm
